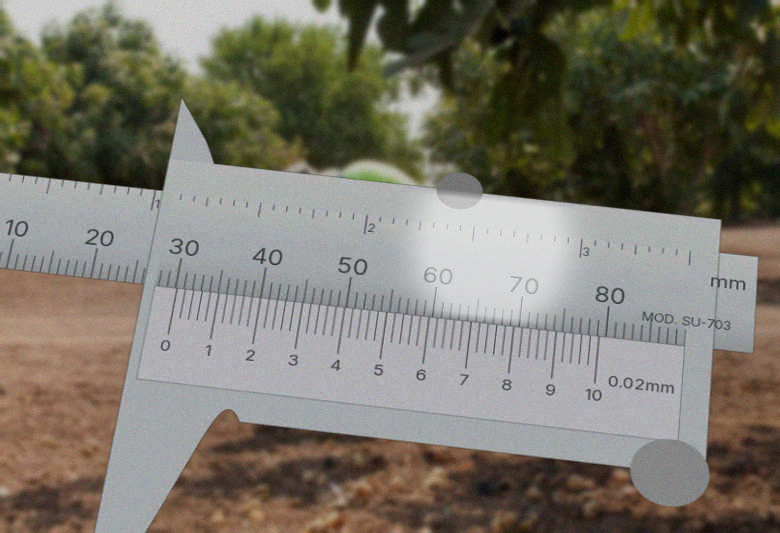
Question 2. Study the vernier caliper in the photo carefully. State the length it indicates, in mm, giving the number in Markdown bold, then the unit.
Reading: **30.2** mm
